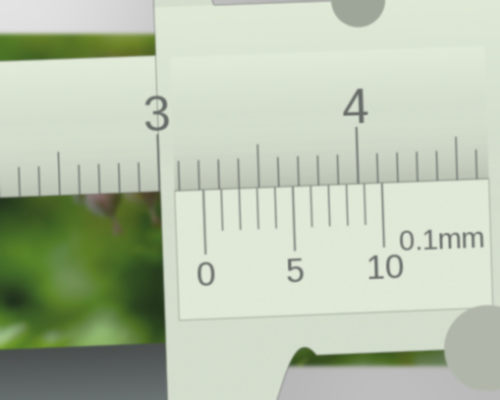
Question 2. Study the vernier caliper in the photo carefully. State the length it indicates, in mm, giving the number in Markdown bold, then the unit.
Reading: **32.2** mm
